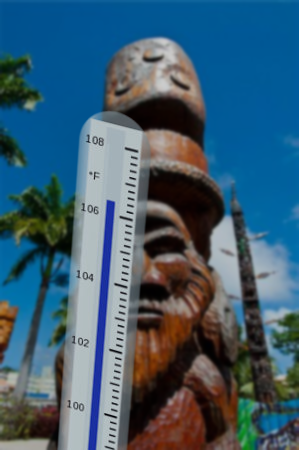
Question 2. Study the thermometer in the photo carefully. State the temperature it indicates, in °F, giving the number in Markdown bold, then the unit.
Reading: **106.4** °F
